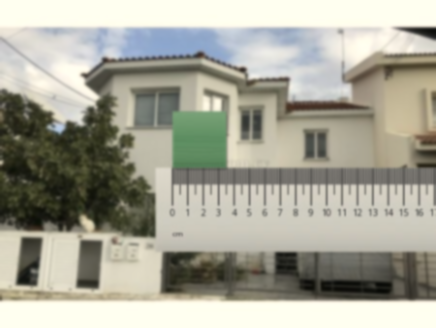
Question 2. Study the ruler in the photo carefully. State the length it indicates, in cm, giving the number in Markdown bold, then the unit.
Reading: **3.5** cm
